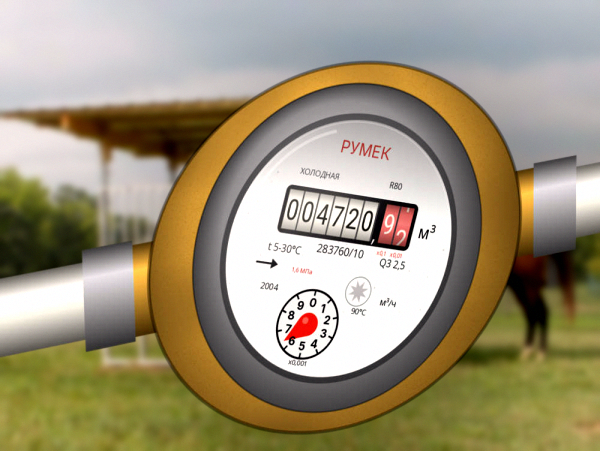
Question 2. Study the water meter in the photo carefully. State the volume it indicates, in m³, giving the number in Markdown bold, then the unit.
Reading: **4720.916** m³
